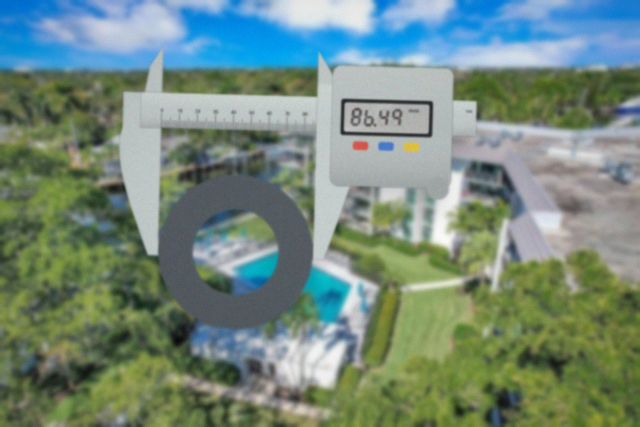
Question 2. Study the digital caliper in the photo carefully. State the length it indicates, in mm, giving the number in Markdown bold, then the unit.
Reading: **86.49** mm
